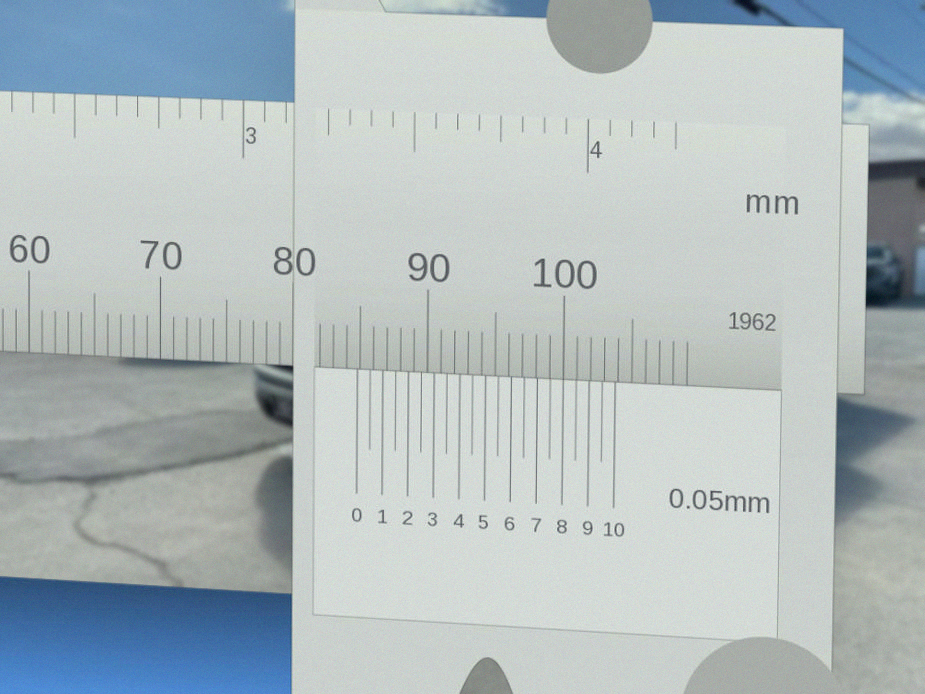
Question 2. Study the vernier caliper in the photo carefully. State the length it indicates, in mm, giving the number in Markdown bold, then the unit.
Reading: **84.8** mm
